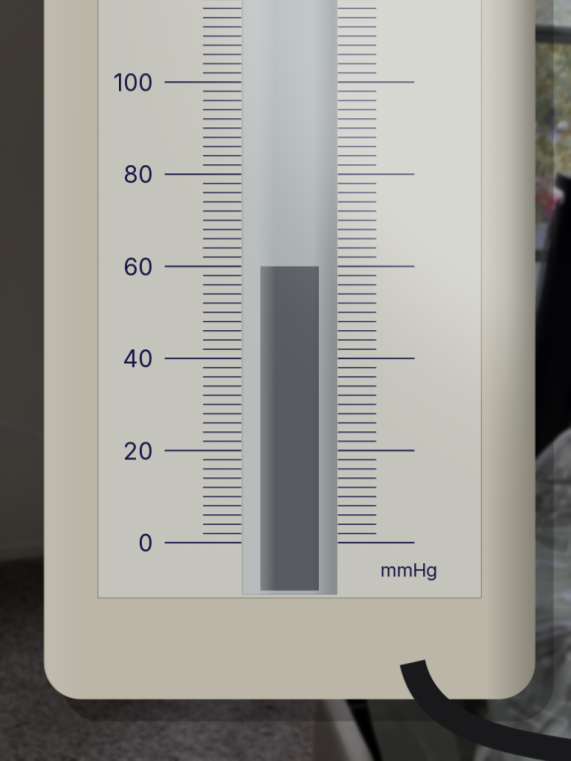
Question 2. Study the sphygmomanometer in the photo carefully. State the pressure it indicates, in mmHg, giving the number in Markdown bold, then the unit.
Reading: **60** mmHg
